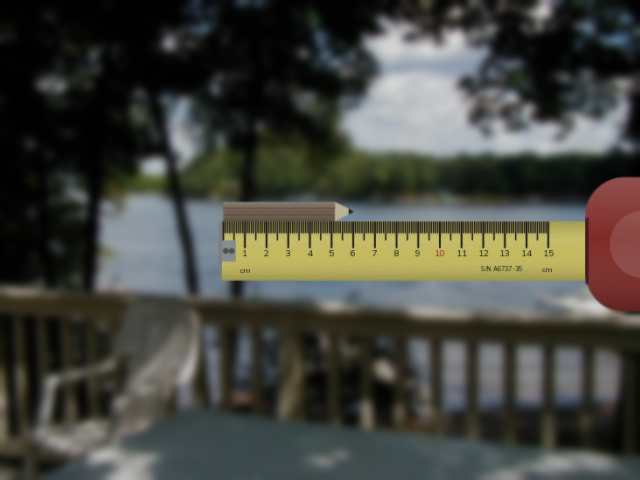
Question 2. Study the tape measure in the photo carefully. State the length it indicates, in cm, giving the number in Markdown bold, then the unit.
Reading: **6** cm
